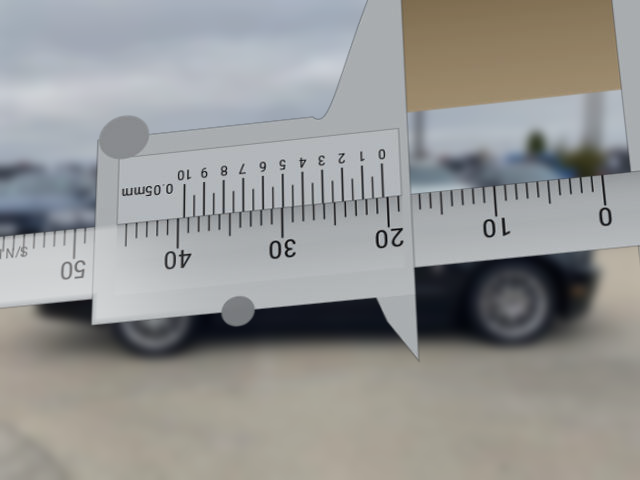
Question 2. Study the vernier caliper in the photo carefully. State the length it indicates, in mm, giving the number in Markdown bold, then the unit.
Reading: **20.4** mm
